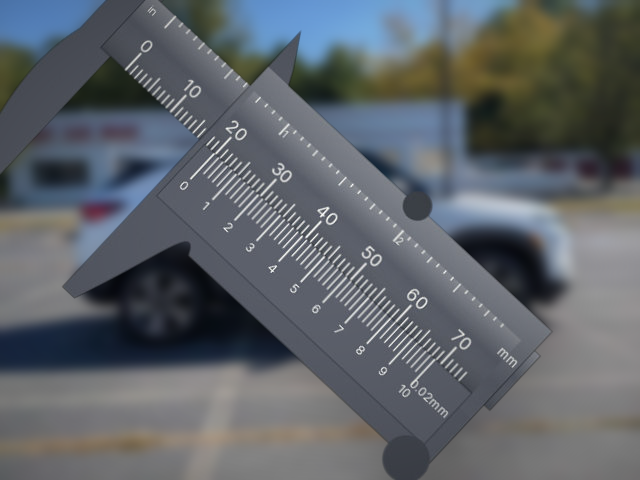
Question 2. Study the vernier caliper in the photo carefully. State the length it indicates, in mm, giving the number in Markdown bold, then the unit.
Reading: **19.8** mm
